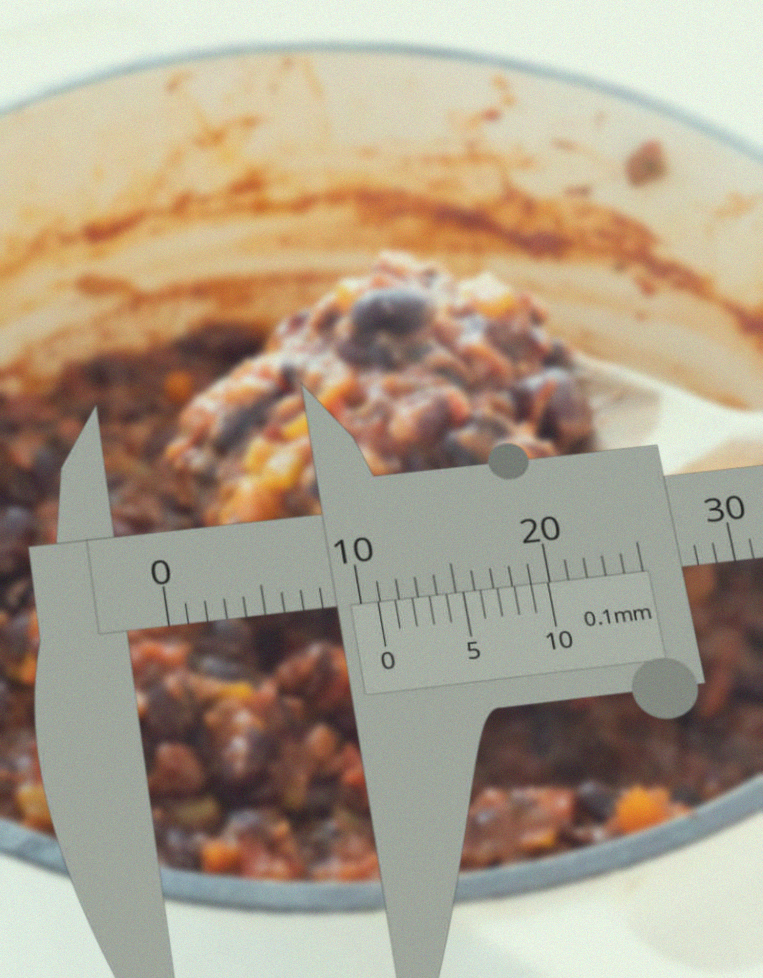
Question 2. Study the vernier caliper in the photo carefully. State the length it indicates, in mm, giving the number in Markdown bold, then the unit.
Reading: **10.9** mm
